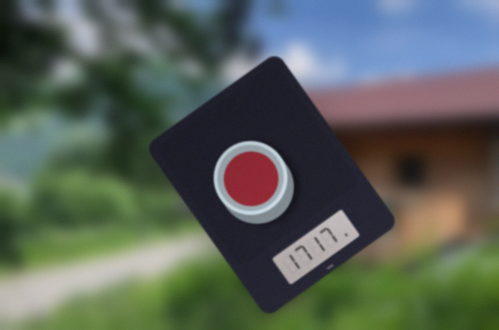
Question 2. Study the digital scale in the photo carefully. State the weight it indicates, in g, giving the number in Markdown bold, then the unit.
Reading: **1717** g
